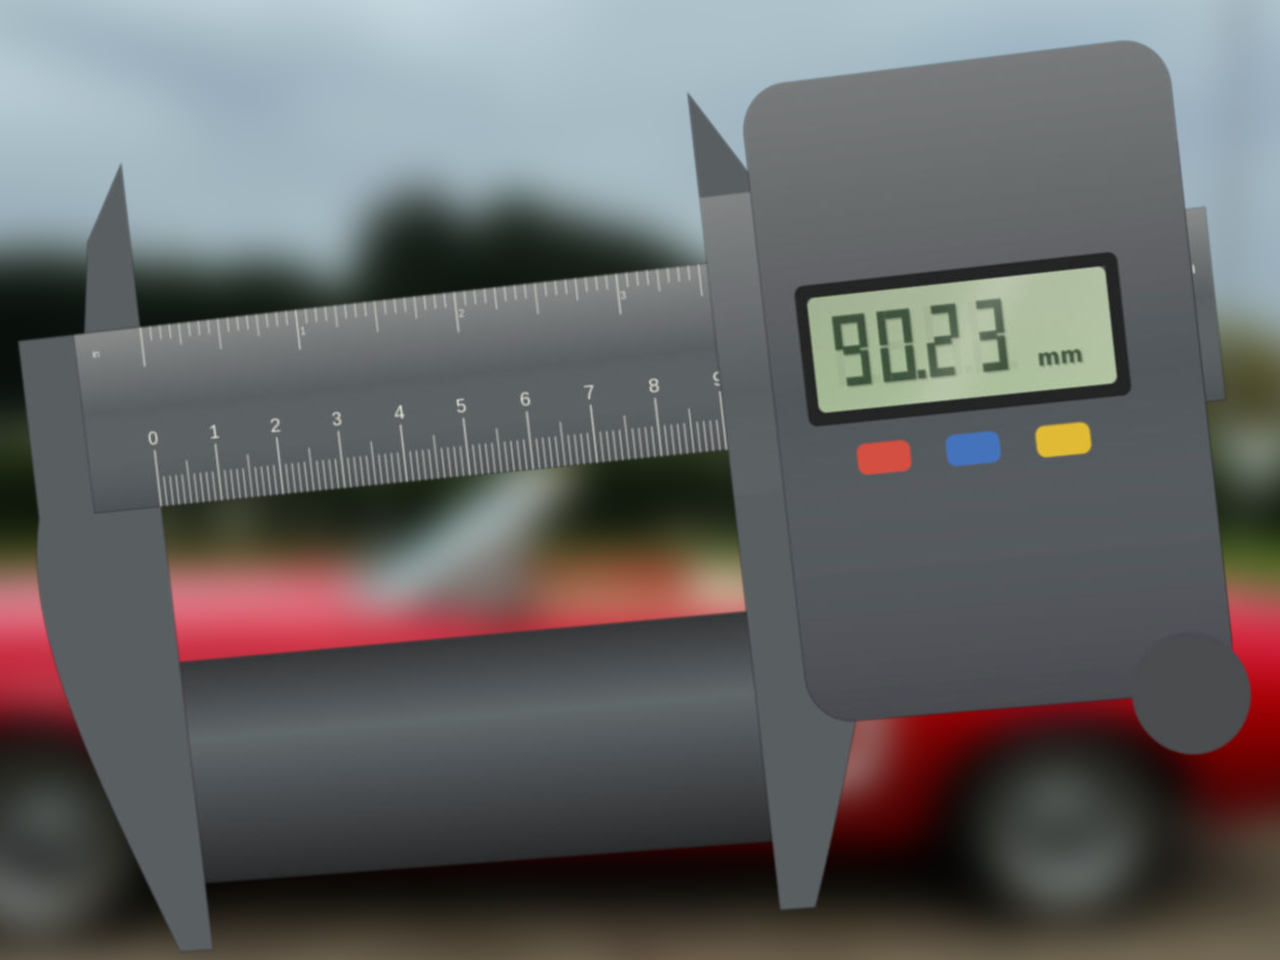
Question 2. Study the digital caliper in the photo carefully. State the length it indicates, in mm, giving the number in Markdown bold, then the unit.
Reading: **90.23** mm
